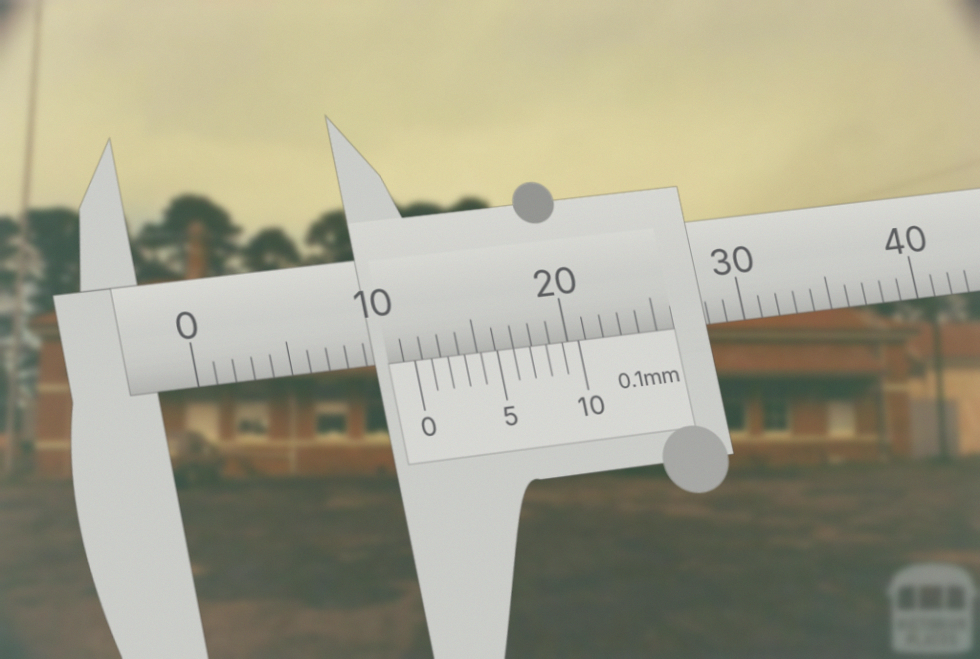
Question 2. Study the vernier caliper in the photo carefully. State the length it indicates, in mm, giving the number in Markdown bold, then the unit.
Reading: **11.6** mm
